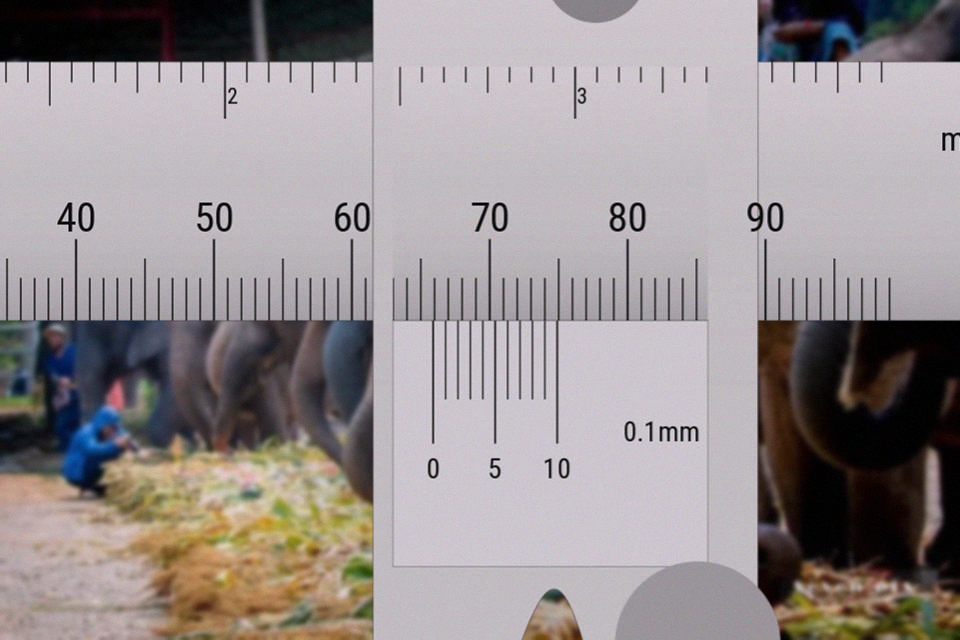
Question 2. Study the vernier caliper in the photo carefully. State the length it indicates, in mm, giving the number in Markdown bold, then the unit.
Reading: **65.9** mm
